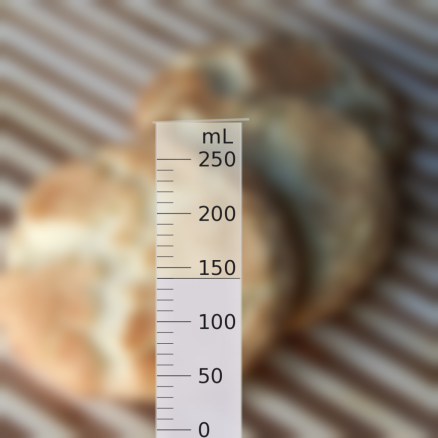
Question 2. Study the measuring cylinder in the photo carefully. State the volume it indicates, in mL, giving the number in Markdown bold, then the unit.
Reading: **140** mL
